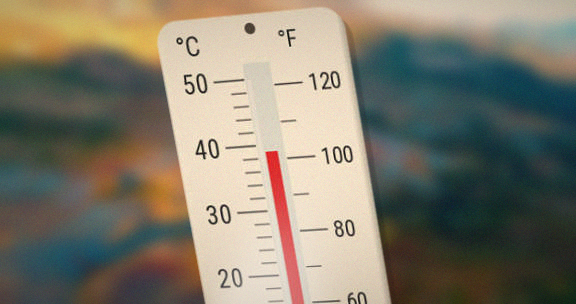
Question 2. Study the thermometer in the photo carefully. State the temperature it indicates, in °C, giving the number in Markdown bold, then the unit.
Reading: **39** °C
